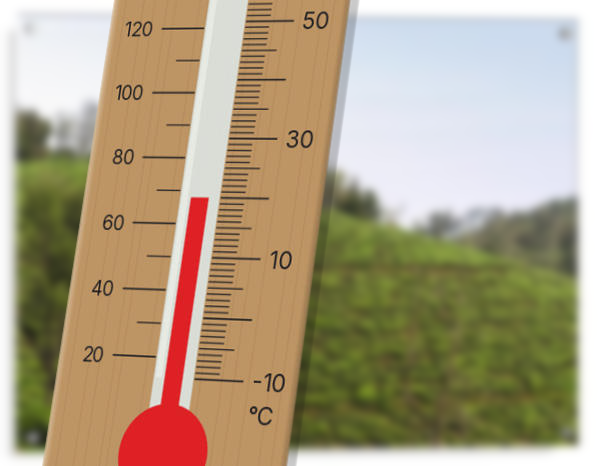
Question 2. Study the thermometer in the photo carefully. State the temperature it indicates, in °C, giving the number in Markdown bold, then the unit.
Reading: **20** °C
